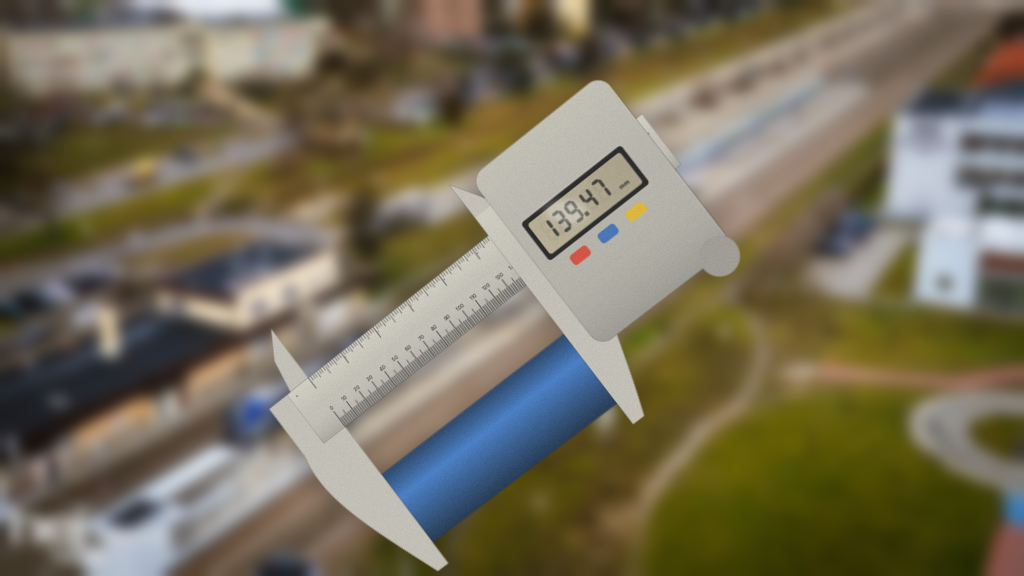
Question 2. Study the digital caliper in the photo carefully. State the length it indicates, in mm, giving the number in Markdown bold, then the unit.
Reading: **139.47** mm
